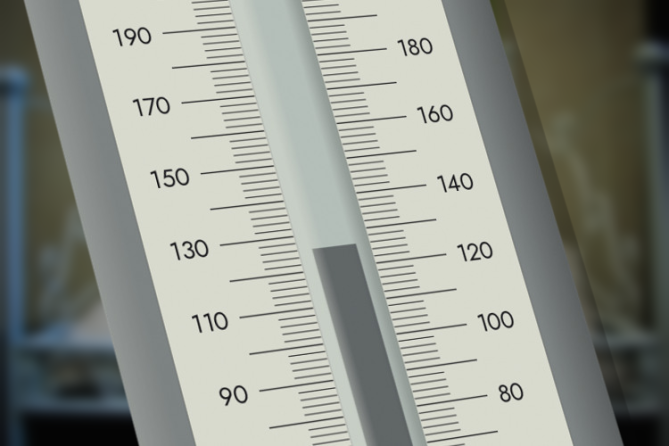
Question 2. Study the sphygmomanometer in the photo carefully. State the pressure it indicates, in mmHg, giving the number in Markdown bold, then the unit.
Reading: **126** mmHg
